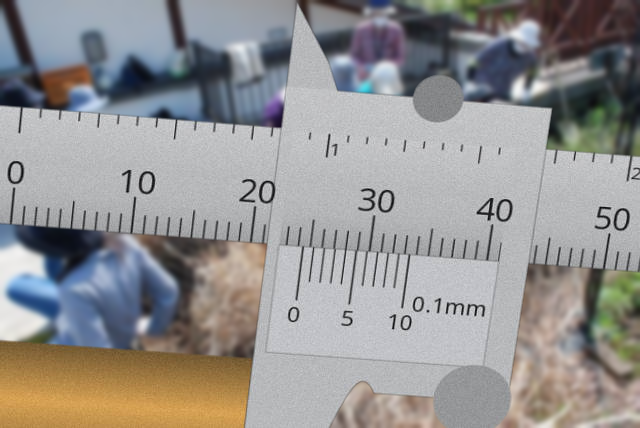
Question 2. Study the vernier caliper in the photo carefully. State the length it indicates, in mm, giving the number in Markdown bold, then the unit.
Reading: **24.4** mm
